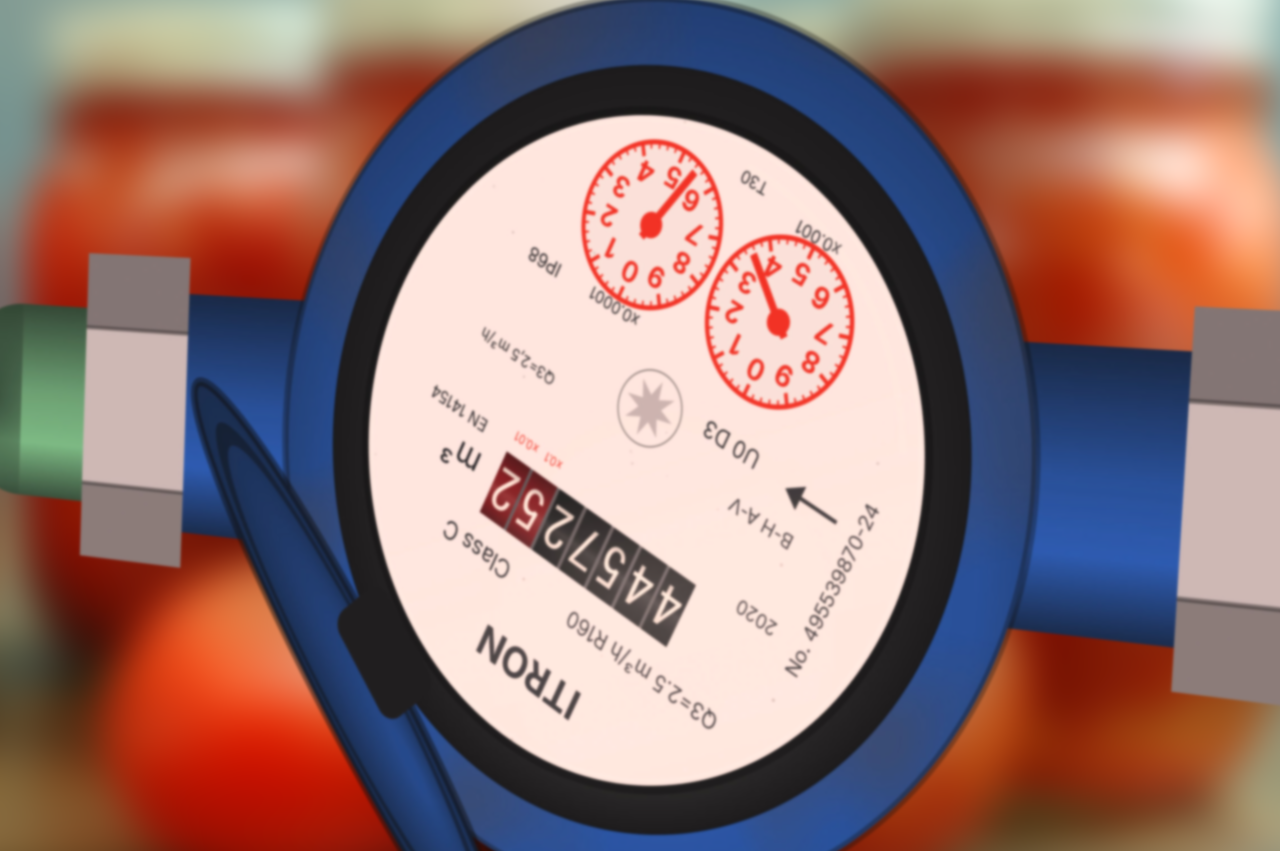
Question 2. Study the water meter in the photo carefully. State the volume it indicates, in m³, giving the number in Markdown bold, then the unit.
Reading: **44572.5235** m³
